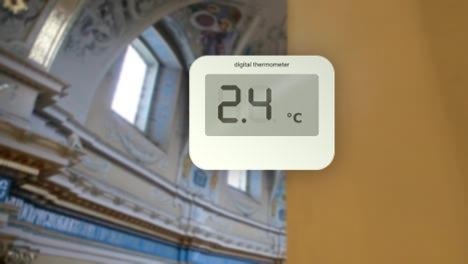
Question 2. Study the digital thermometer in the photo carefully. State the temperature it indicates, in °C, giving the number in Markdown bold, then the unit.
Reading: **2.4** °C
